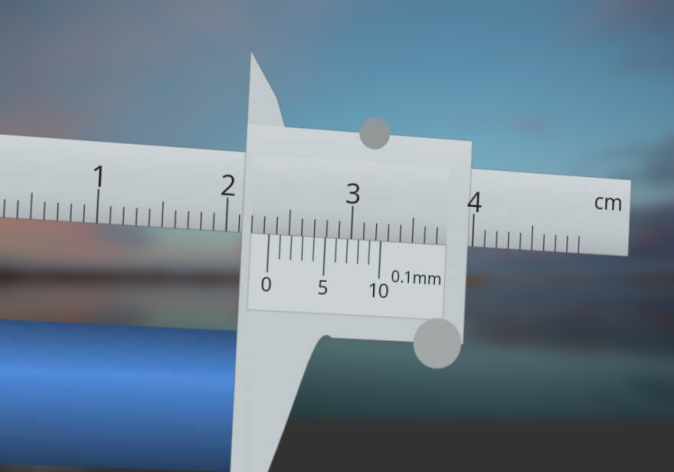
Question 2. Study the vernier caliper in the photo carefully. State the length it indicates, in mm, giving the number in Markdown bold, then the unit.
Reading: **23.4** mm
